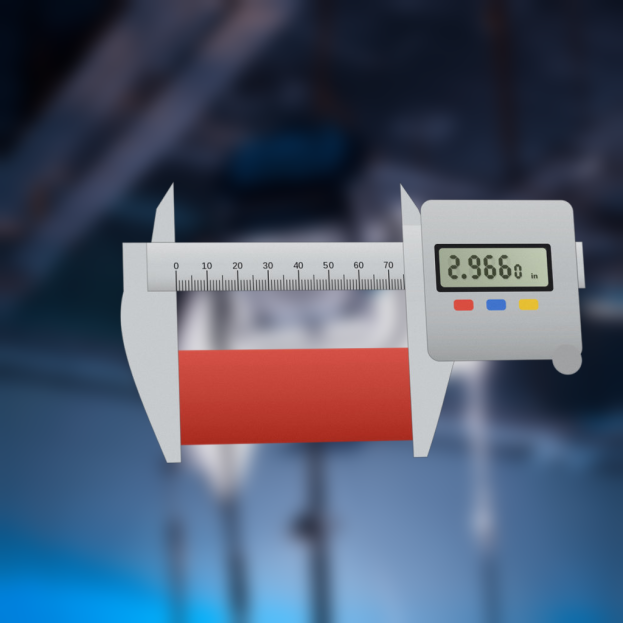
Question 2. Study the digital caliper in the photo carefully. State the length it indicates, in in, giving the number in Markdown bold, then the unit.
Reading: **2.9660** in
